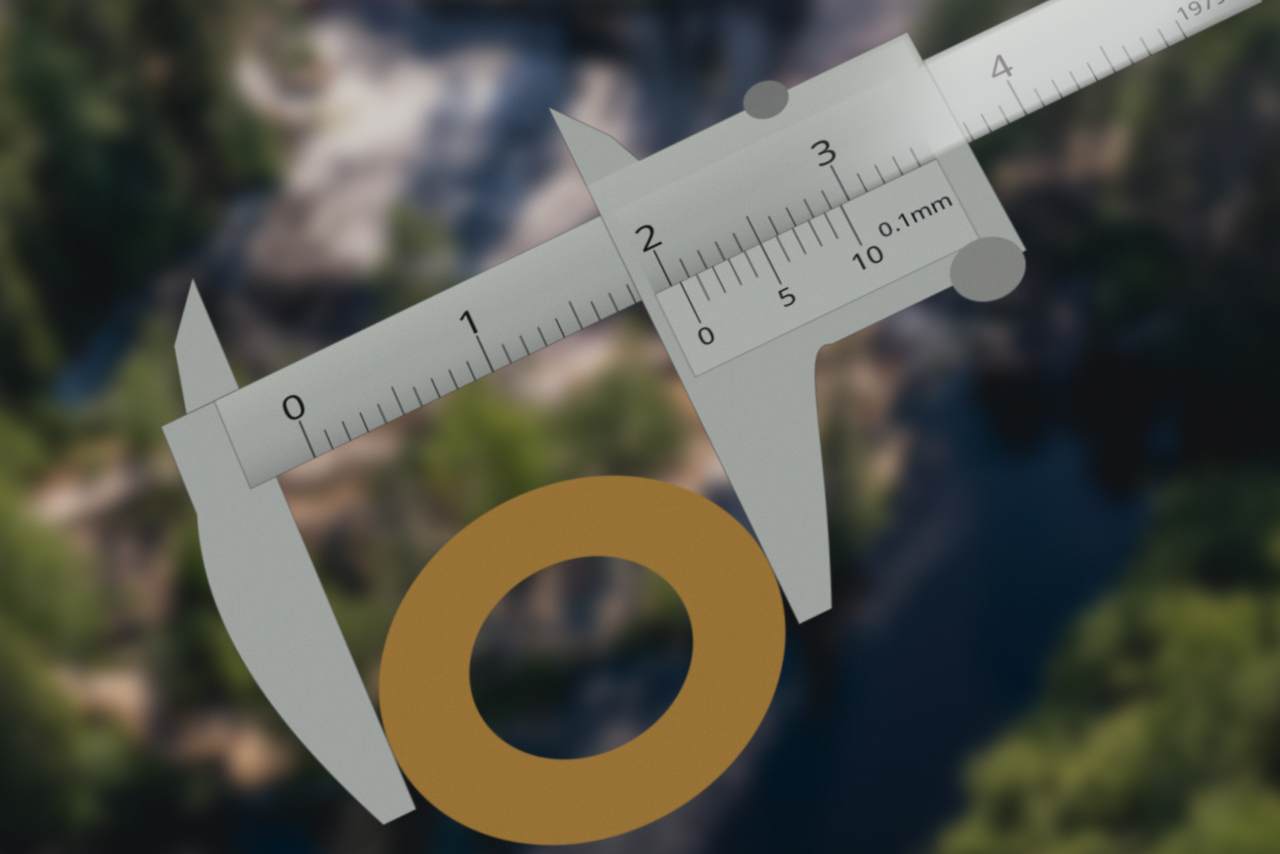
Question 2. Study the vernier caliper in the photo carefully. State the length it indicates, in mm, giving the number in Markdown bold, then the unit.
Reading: **20.5** mm
